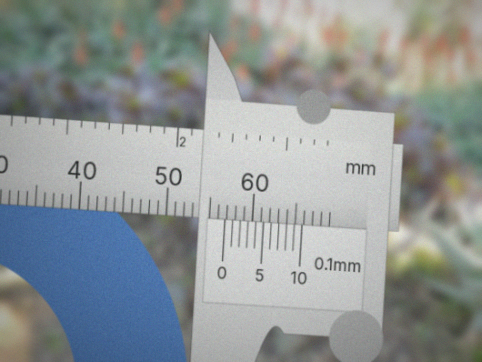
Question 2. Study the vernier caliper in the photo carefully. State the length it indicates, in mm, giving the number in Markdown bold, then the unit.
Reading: **56.8** mm
